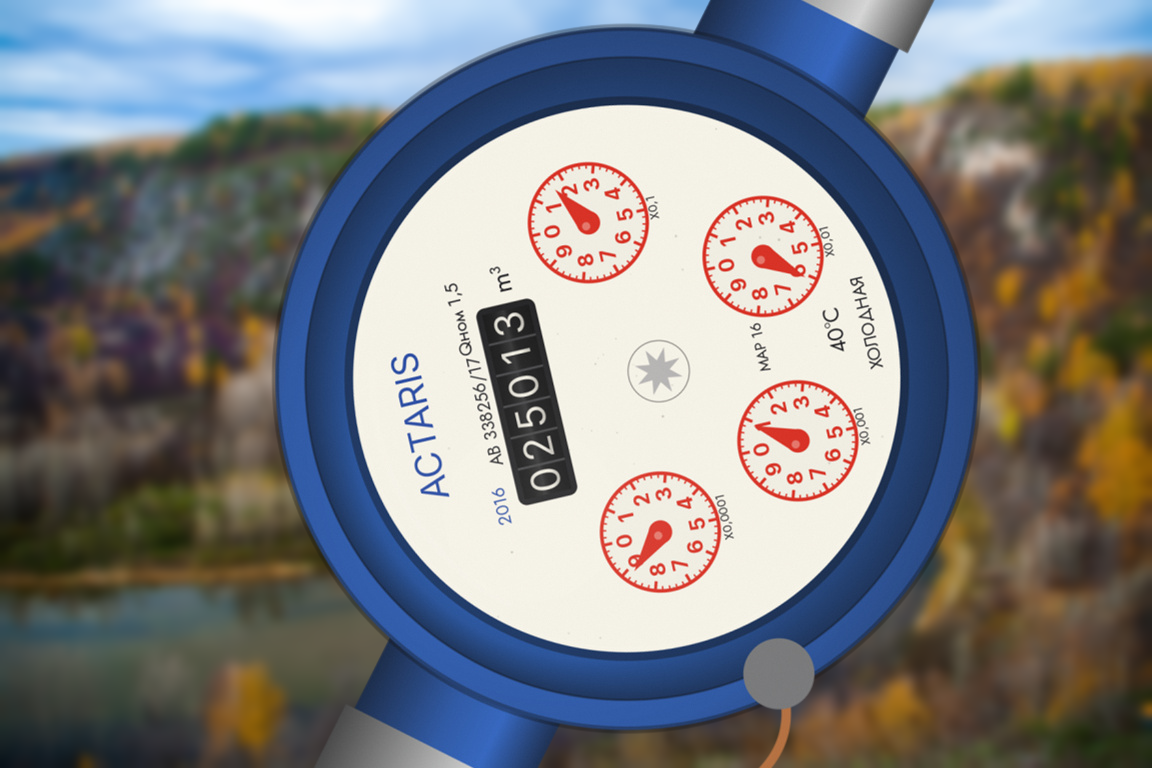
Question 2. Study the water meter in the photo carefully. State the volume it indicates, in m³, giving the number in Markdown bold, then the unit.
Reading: **25013.1608** m³
